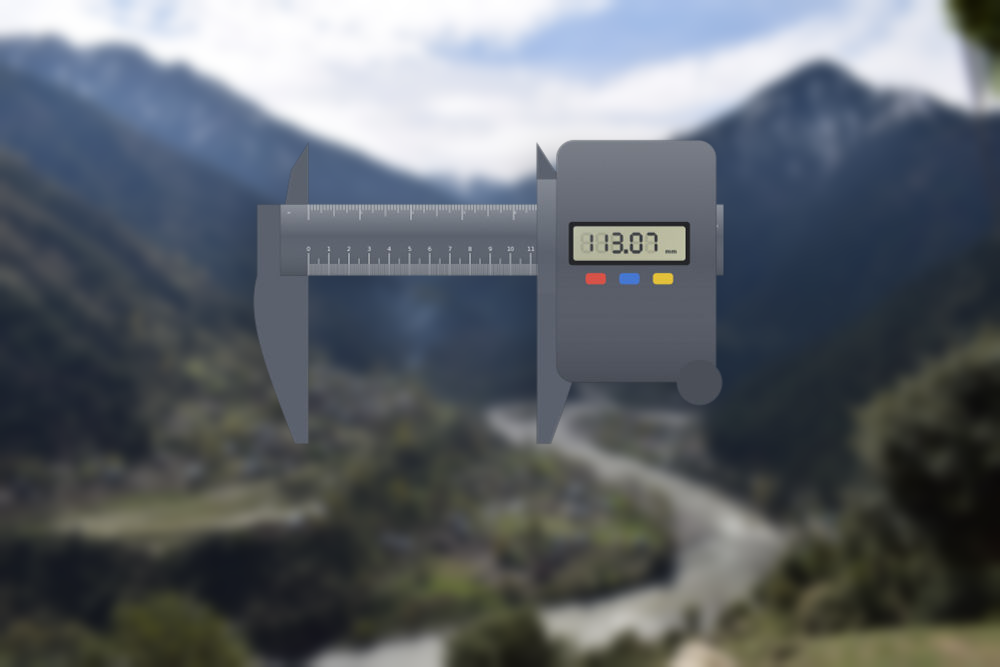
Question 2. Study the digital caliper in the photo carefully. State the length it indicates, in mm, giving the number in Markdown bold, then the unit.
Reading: **113.07** mm
